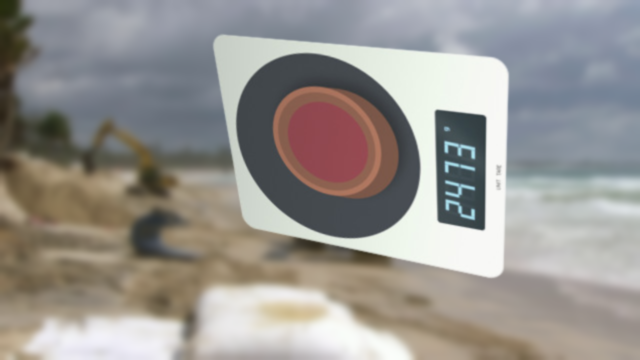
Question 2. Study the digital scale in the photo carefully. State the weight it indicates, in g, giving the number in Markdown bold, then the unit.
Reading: **2473** g
